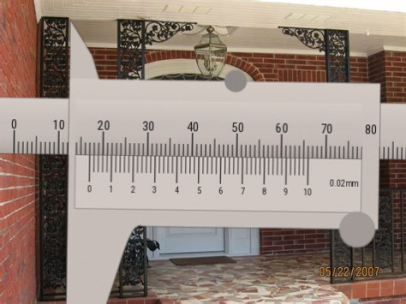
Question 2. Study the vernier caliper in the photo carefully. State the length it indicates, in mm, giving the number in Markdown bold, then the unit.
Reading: **17.0** mm
